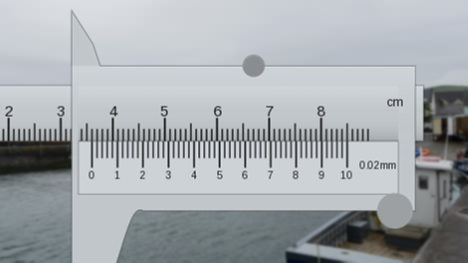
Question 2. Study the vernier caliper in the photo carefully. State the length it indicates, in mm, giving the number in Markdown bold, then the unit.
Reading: **36.0** mm
